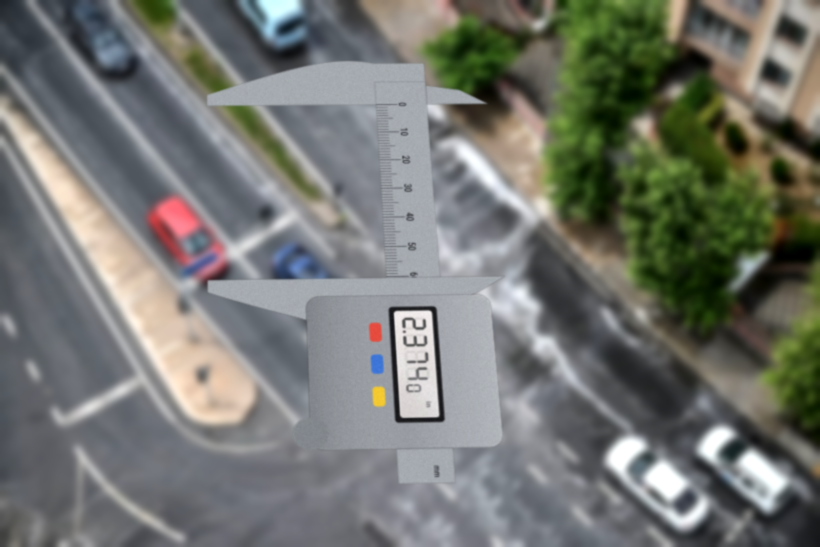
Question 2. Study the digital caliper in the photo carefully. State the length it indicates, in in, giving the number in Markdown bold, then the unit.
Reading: **2.3740** in
